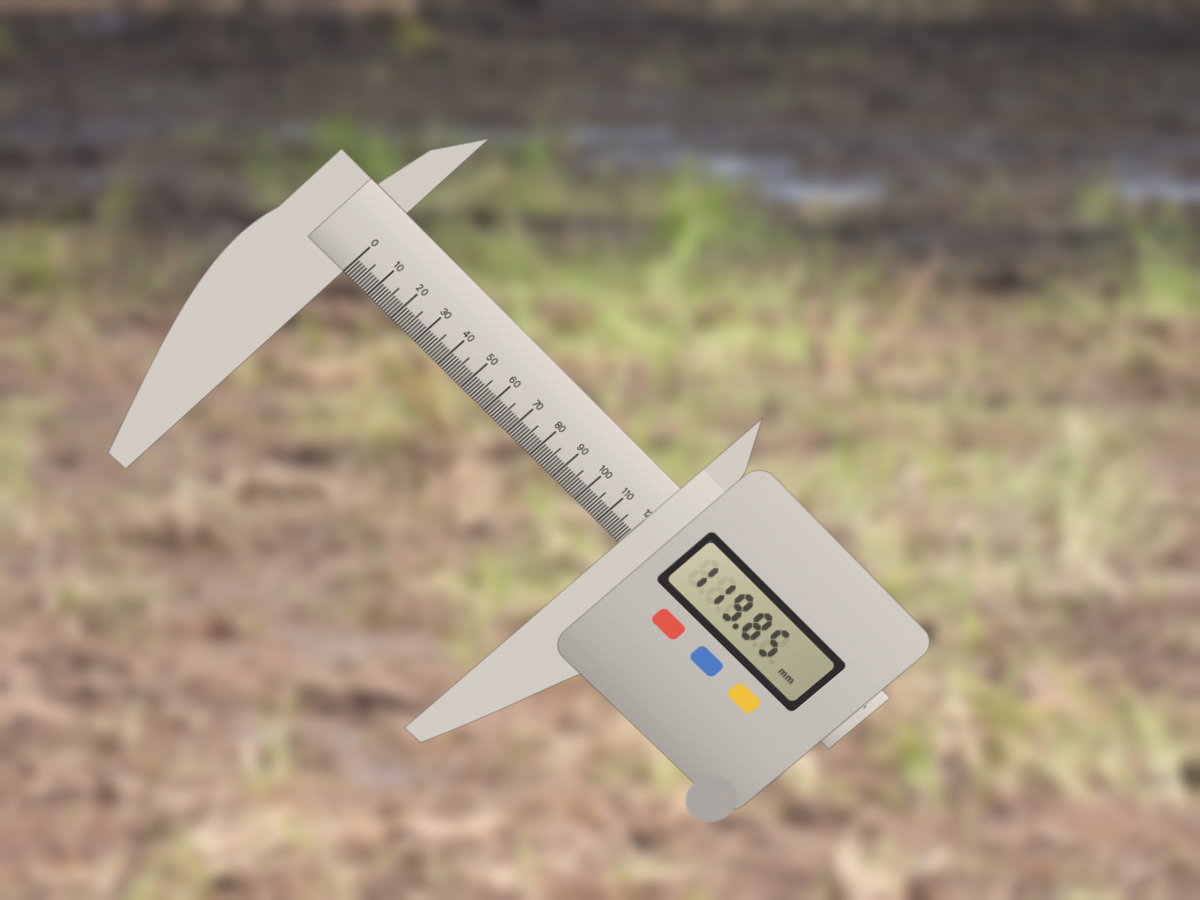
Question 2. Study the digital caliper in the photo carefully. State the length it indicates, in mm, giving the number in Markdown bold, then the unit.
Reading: **119.85** mm
